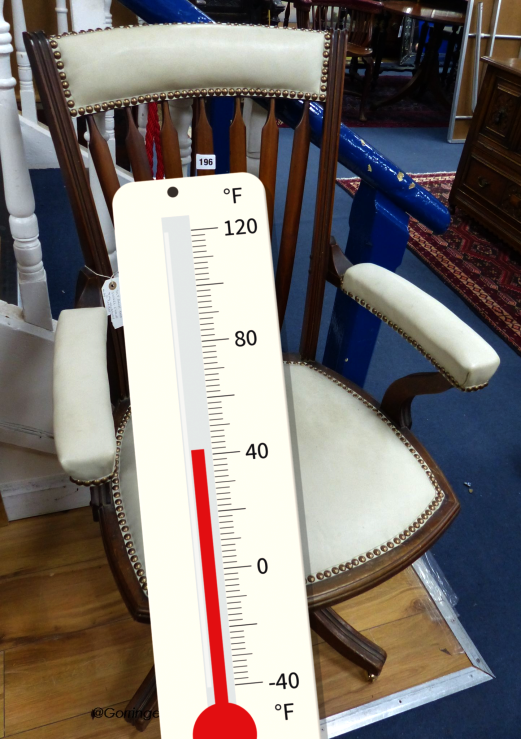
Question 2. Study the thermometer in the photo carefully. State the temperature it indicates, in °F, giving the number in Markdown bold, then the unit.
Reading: **42** °F
